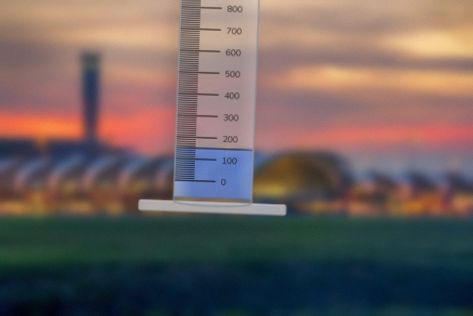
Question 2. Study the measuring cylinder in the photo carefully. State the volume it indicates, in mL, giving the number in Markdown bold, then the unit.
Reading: **150** mL
